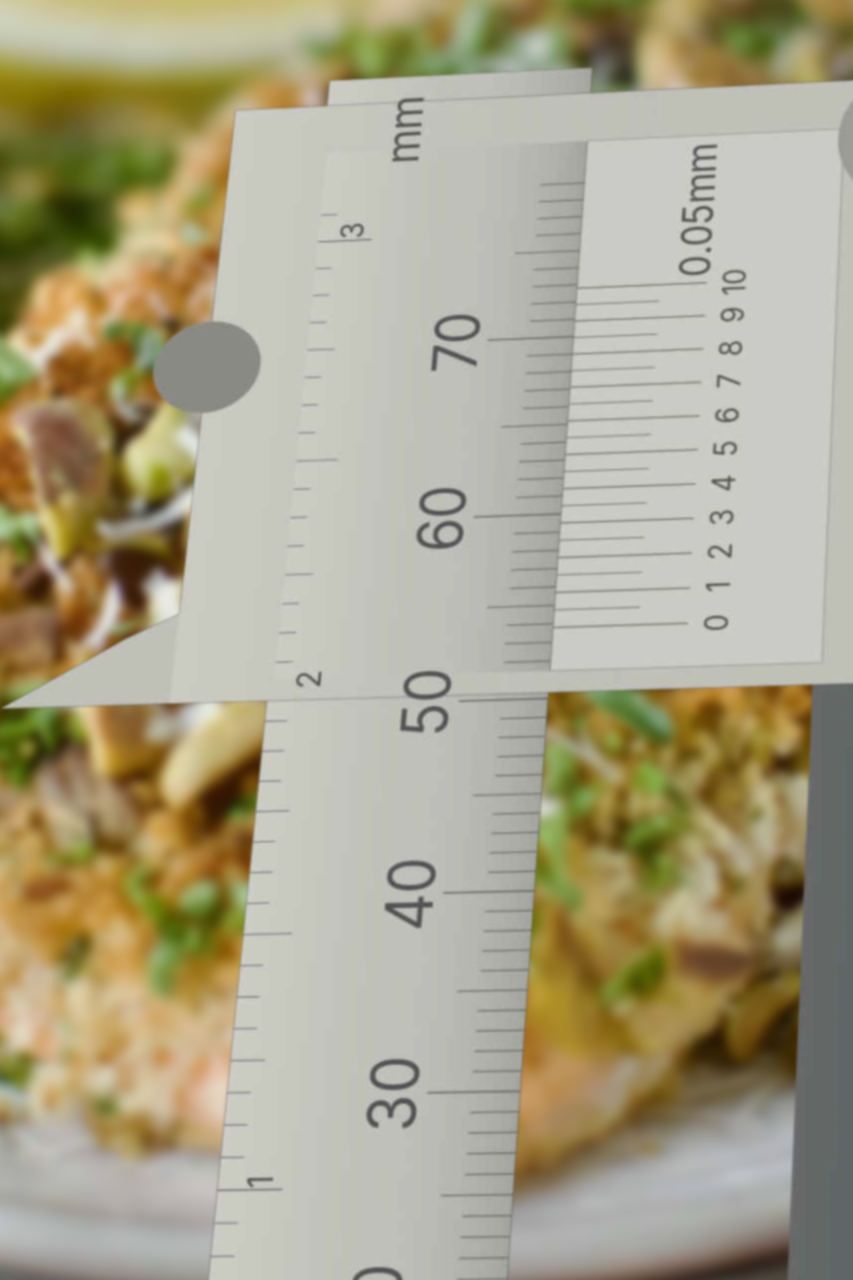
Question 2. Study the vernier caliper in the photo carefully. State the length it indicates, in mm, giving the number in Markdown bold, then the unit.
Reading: **53.8** mm
